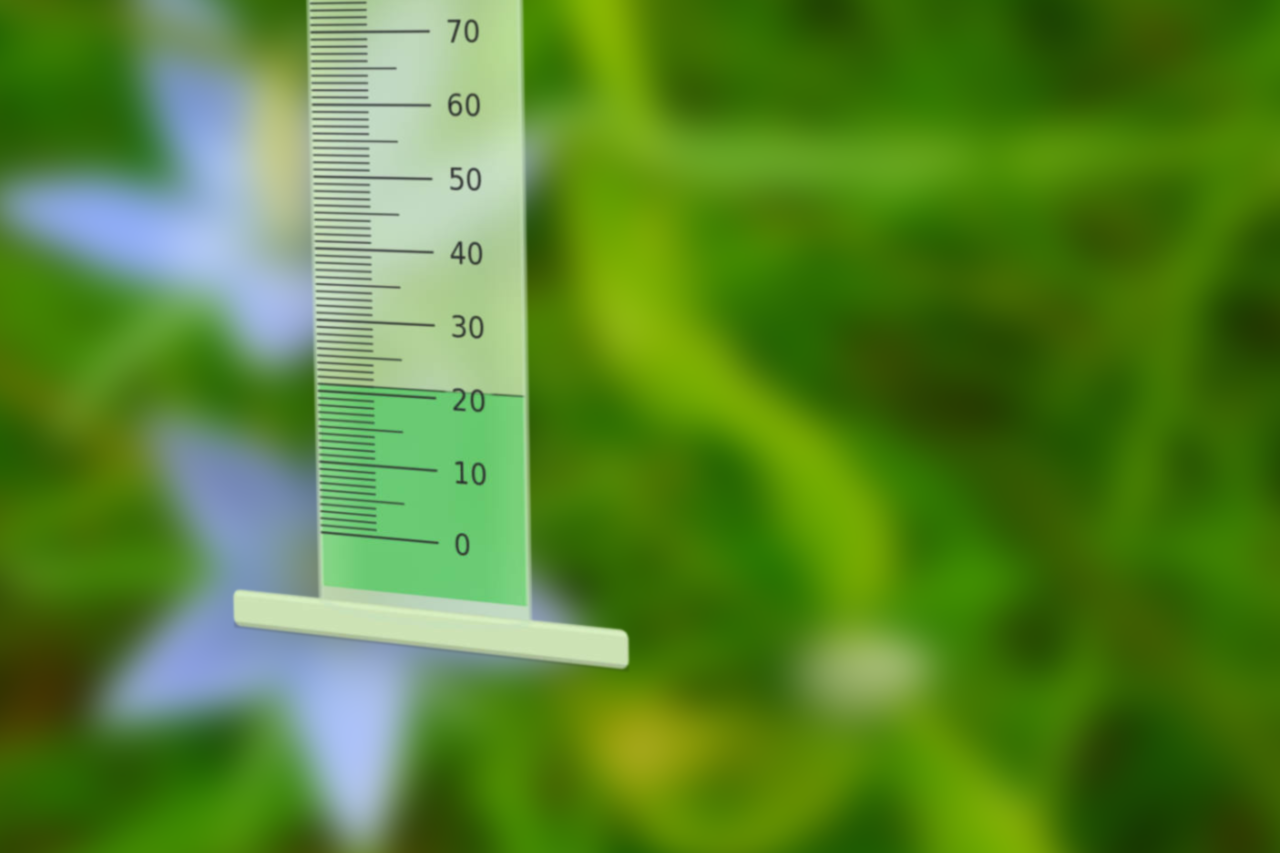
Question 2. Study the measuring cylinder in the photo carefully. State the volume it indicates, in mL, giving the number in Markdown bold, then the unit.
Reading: **21** mL
